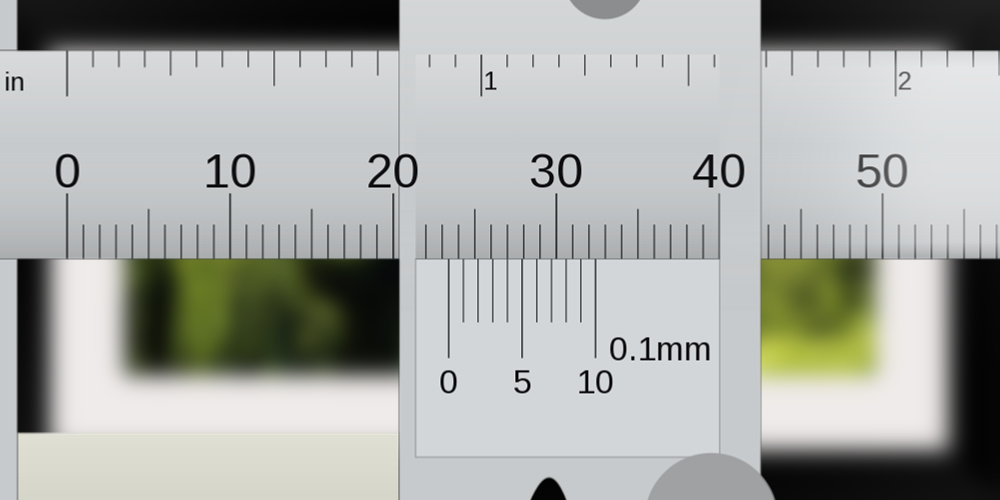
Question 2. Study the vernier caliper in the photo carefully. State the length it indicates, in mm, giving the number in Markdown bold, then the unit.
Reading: **23.4** mm
